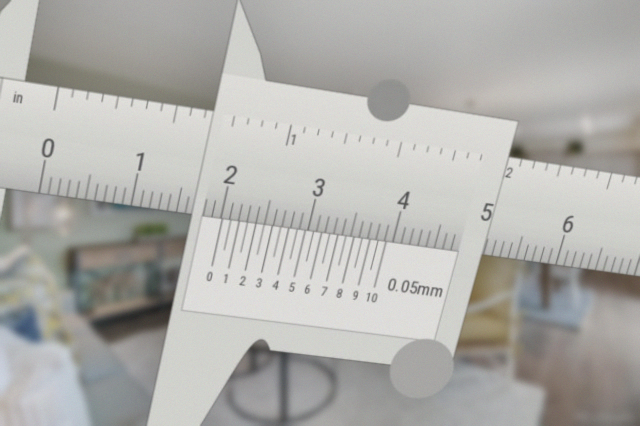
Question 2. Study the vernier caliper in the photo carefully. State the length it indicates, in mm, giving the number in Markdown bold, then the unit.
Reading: **20.2** mm
